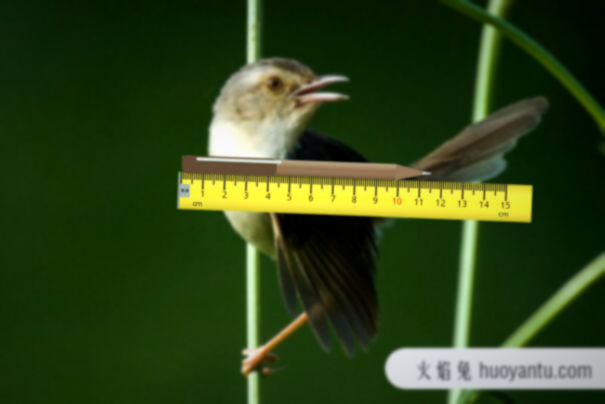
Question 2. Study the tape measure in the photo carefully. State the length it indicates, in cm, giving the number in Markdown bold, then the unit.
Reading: **11.5** cm
